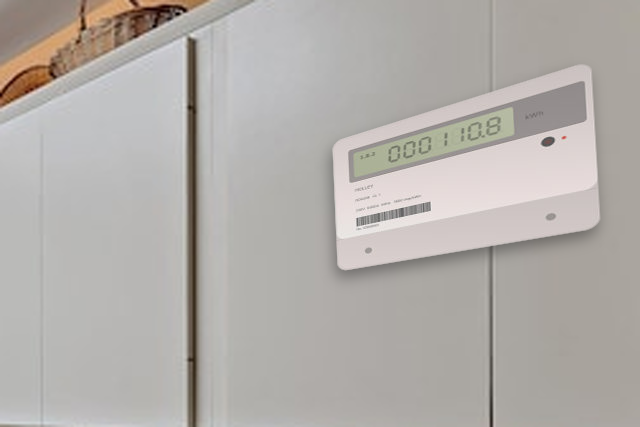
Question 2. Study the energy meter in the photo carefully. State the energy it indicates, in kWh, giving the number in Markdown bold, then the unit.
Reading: **110.8** kWh
